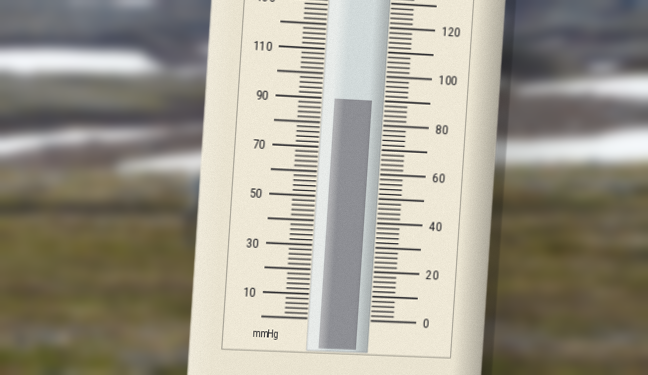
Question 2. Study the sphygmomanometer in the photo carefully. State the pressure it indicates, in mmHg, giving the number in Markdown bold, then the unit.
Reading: **90** mmHg
